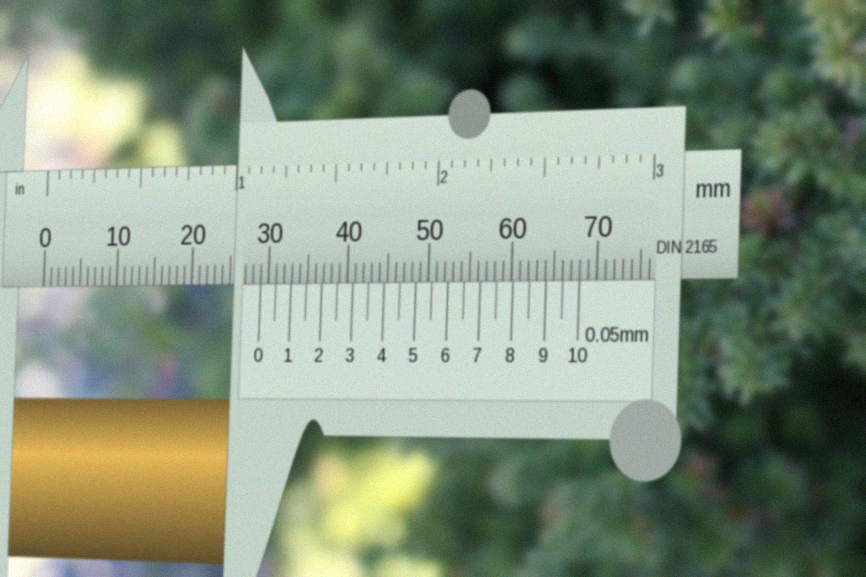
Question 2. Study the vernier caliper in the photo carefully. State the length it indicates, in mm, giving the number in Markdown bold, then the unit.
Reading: **29.0** mm
